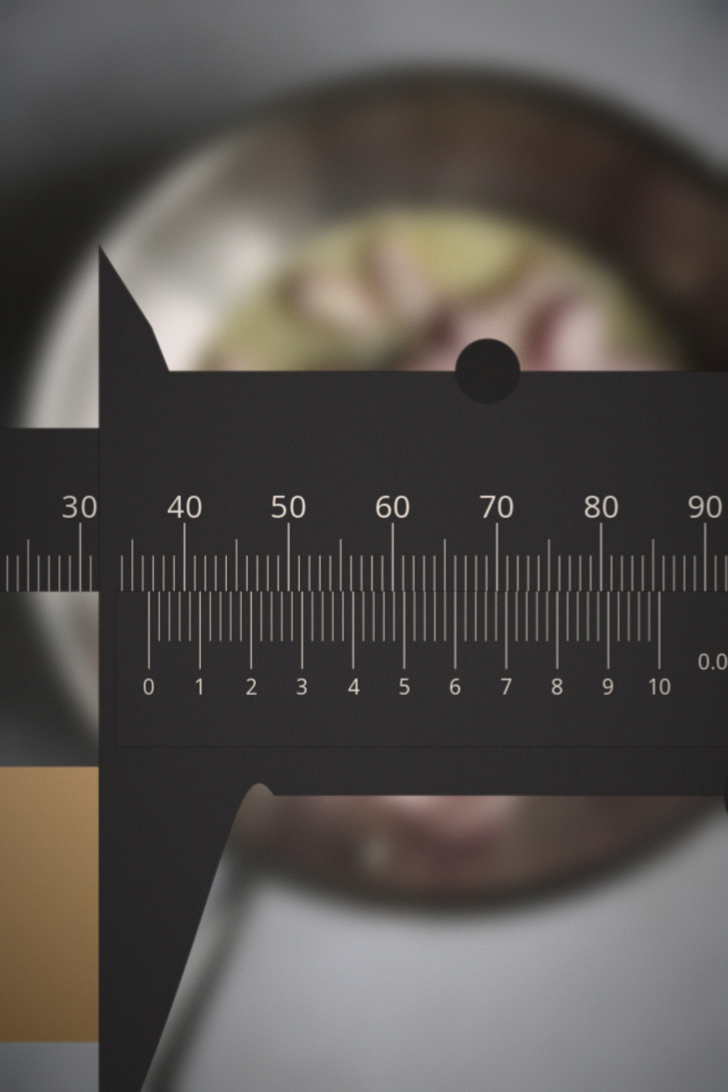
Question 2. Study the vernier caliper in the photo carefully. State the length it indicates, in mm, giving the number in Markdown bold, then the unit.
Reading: **36.6** mm
